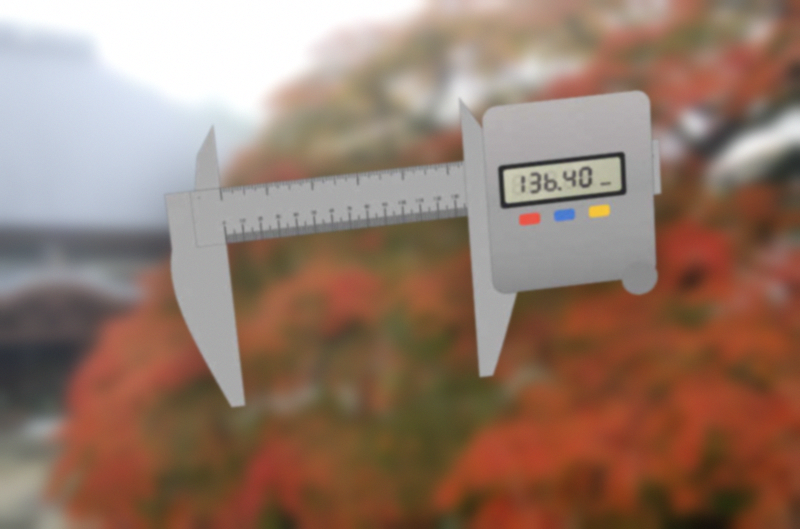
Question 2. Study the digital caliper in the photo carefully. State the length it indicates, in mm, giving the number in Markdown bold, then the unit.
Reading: **136.40** mm
